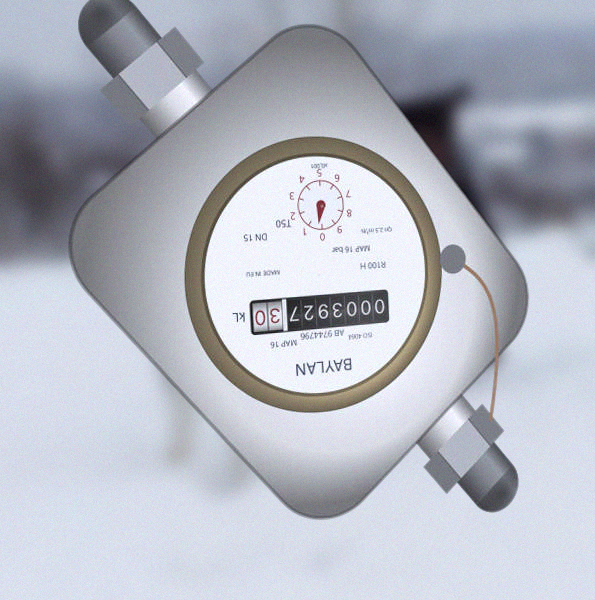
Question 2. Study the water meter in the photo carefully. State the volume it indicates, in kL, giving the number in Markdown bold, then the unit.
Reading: **3927.300** kL
